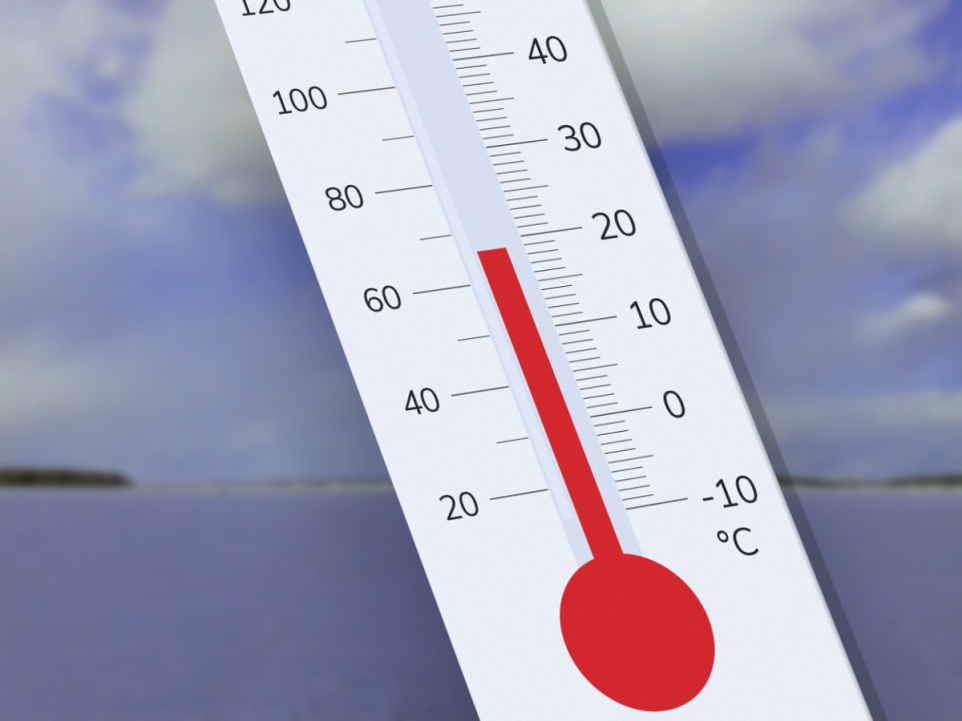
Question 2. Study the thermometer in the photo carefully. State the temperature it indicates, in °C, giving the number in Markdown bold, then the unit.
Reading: **19** °C
